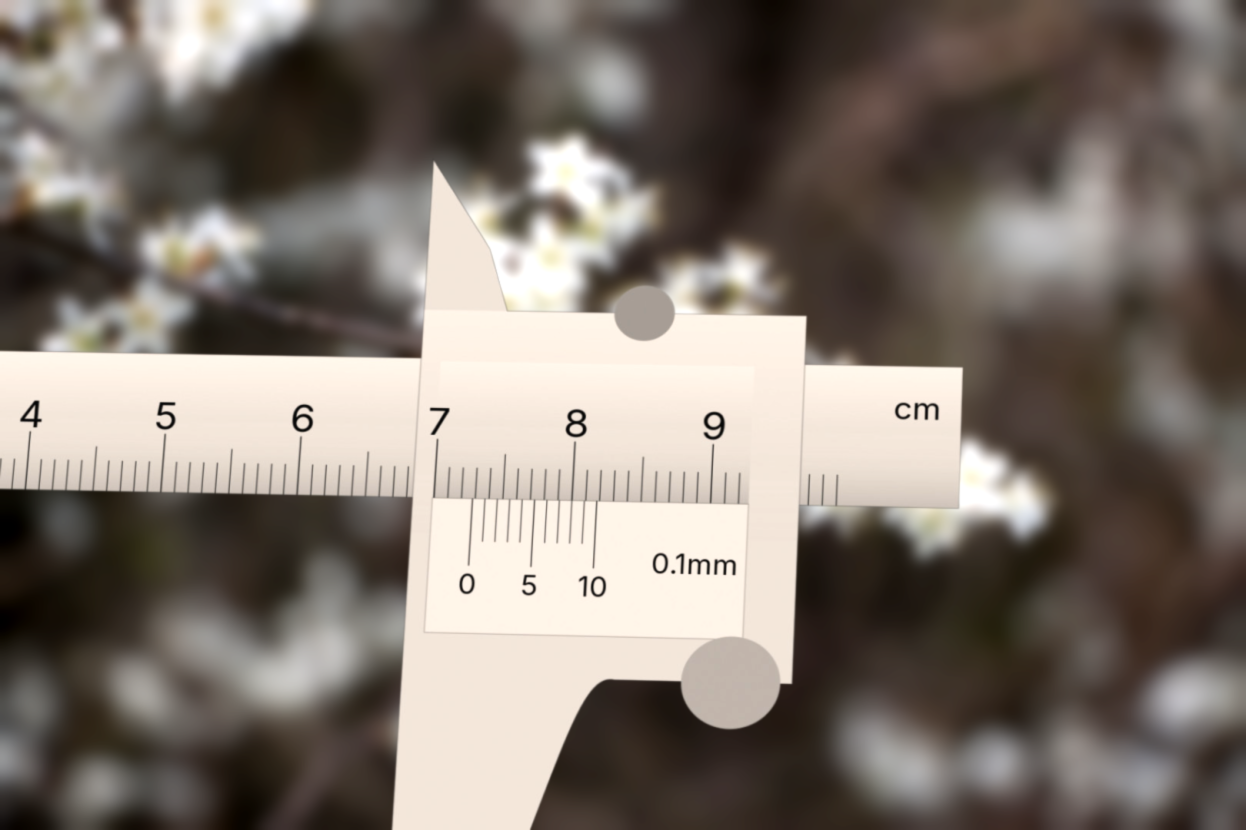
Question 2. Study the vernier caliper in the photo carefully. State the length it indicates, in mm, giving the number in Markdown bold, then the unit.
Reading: **72.8** mm
